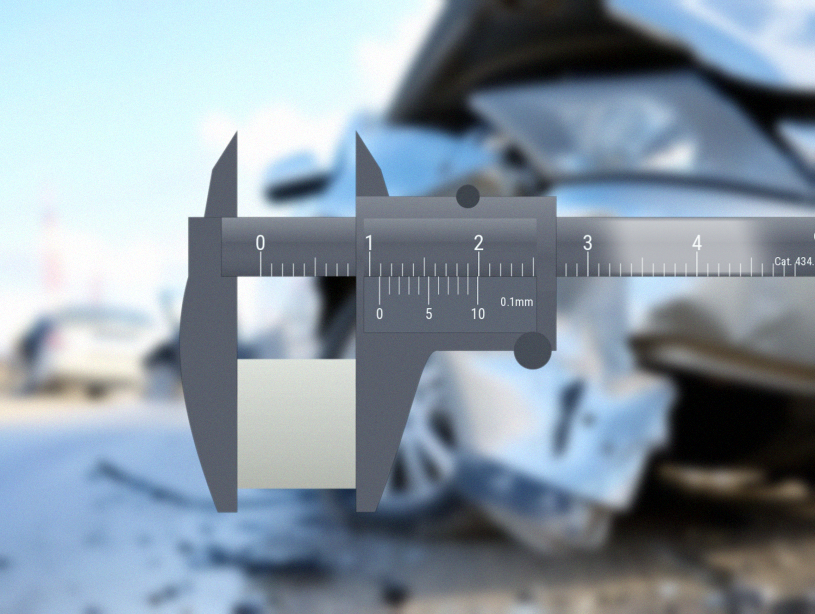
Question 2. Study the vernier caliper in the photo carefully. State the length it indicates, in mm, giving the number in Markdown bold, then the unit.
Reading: **10.9** mm
